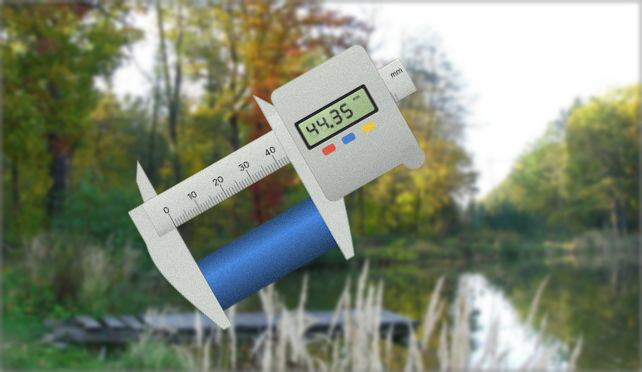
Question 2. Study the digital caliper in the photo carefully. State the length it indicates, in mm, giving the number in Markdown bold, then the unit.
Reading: **44.35** mm
